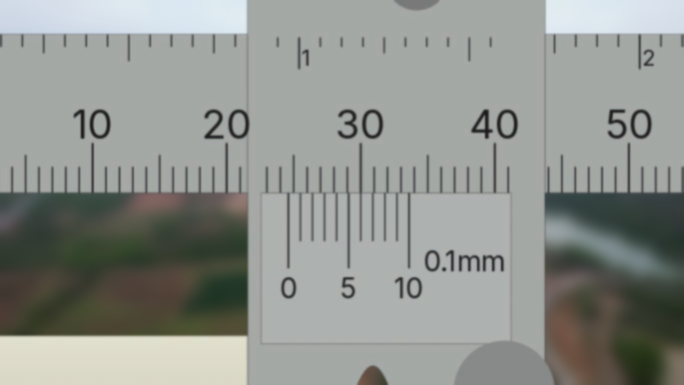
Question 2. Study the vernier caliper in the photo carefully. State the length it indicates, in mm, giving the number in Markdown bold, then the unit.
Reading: **24.6** mm
